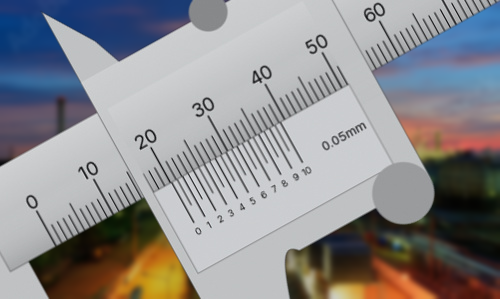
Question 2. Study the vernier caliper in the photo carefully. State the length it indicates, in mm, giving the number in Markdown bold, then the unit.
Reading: **20.2** mm
